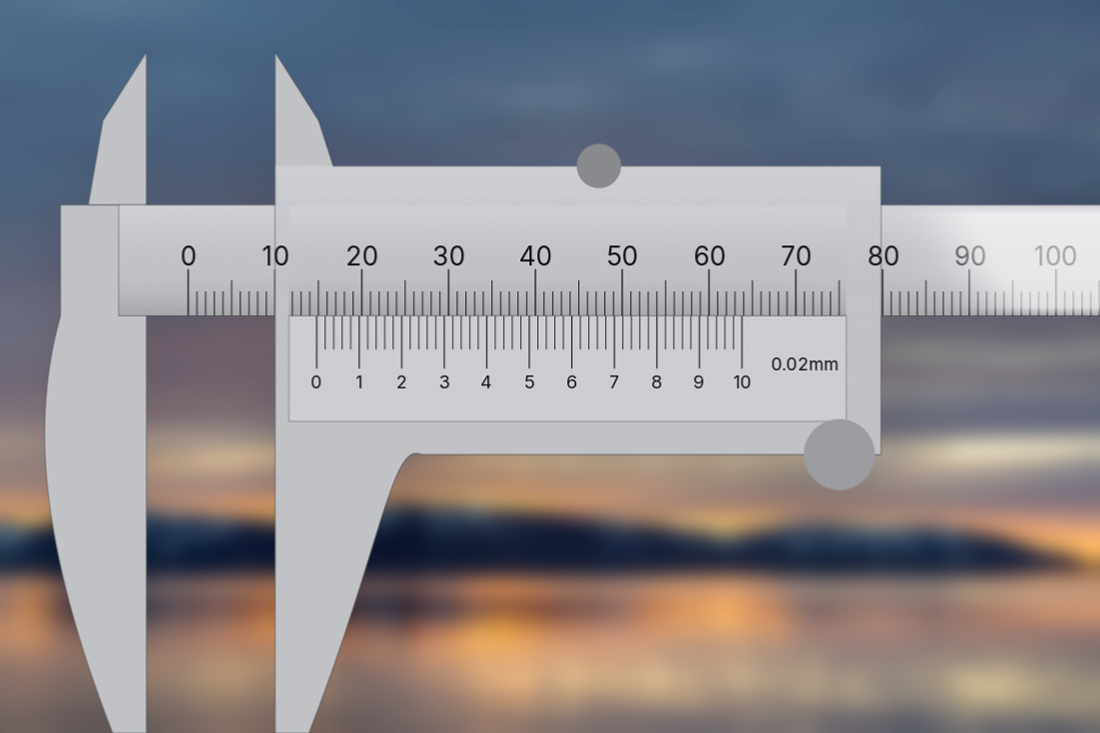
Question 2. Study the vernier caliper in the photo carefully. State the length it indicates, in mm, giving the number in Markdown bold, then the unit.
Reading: **14.8** mm
